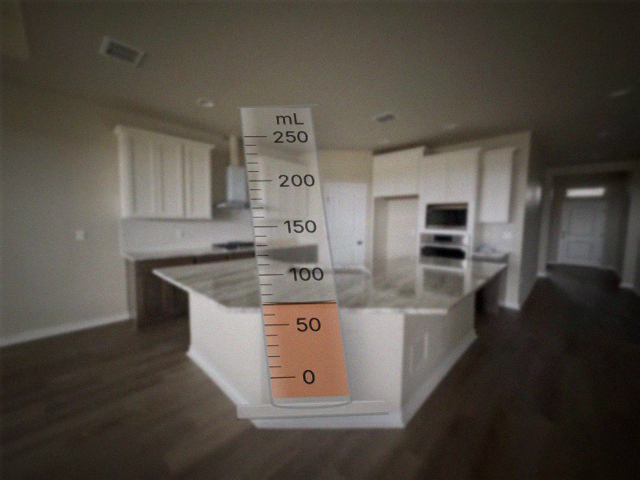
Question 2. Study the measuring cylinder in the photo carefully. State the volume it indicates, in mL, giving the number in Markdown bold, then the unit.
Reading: **70** mL
